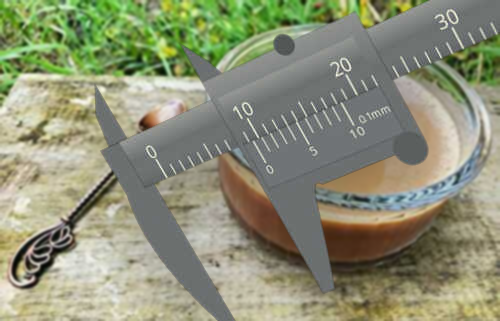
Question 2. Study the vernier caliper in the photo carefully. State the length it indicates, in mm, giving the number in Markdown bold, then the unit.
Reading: **9.4** mm
